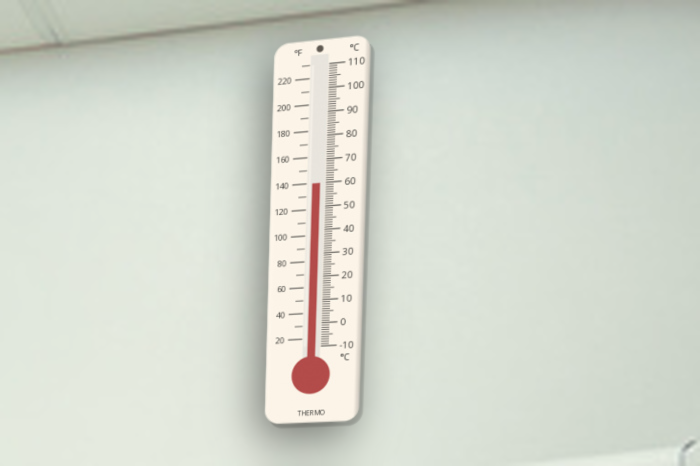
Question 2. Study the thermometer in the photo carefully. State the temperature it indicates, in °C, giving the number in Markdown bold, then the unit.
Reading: **60** °C
